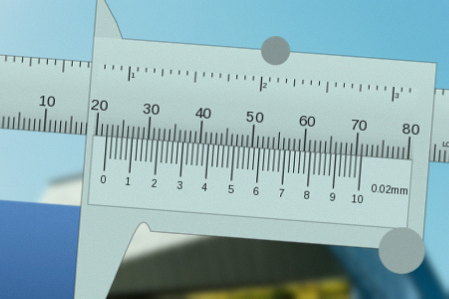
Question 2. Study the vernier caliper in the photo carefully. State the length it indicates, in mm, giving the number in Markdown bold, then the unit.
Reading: **22.0** mm
